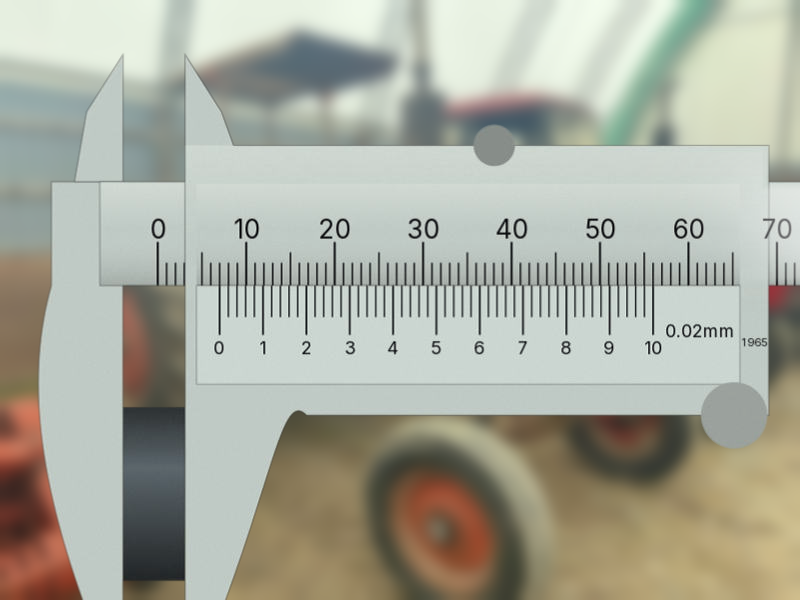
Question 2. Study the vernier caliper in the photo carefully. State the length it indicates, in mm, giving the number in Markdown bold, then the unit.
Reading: **7.0** mm
